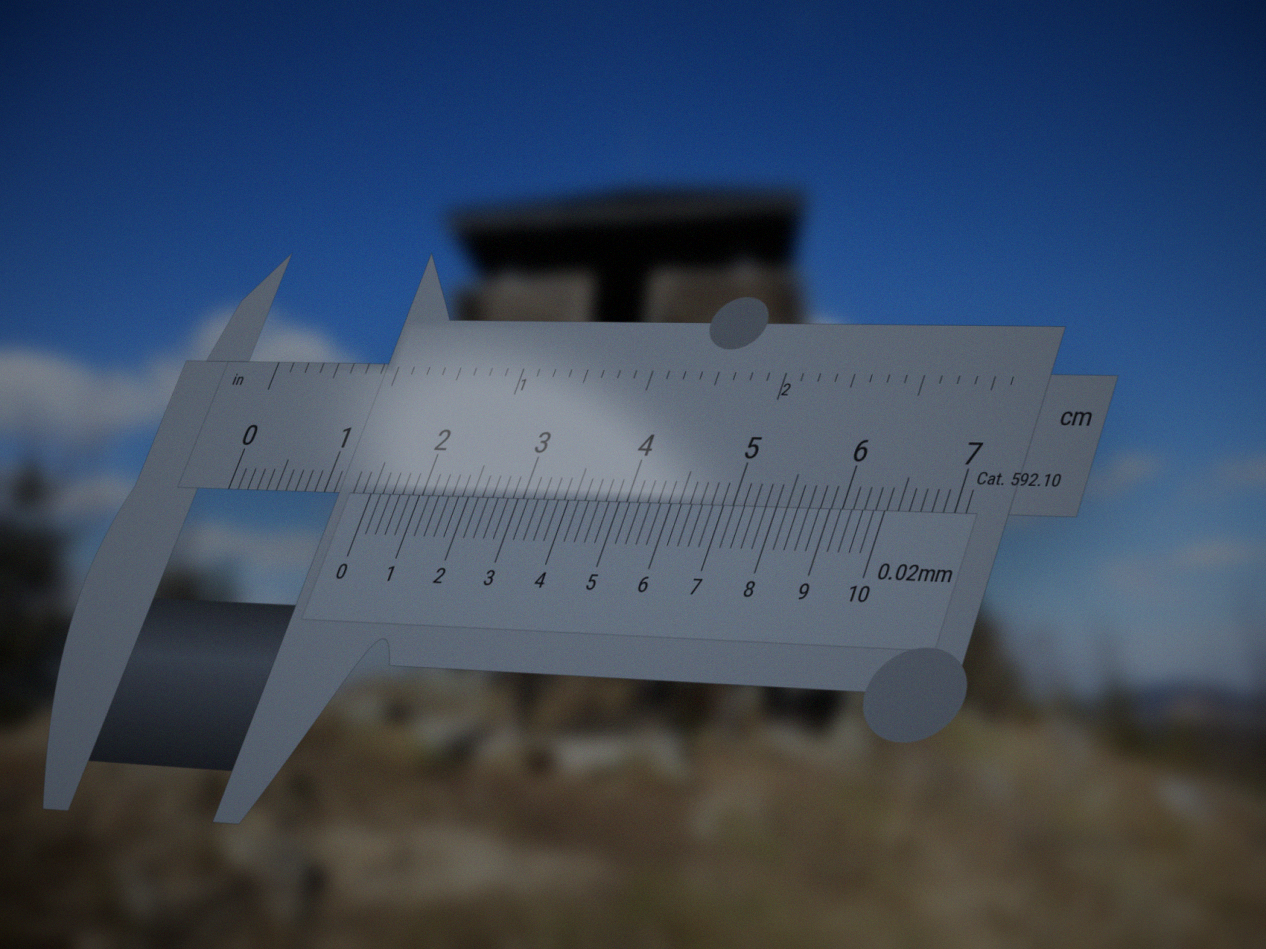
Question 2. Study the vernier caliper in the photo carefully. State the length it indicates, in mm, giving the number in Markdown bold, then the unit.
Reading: **14.8** mm
